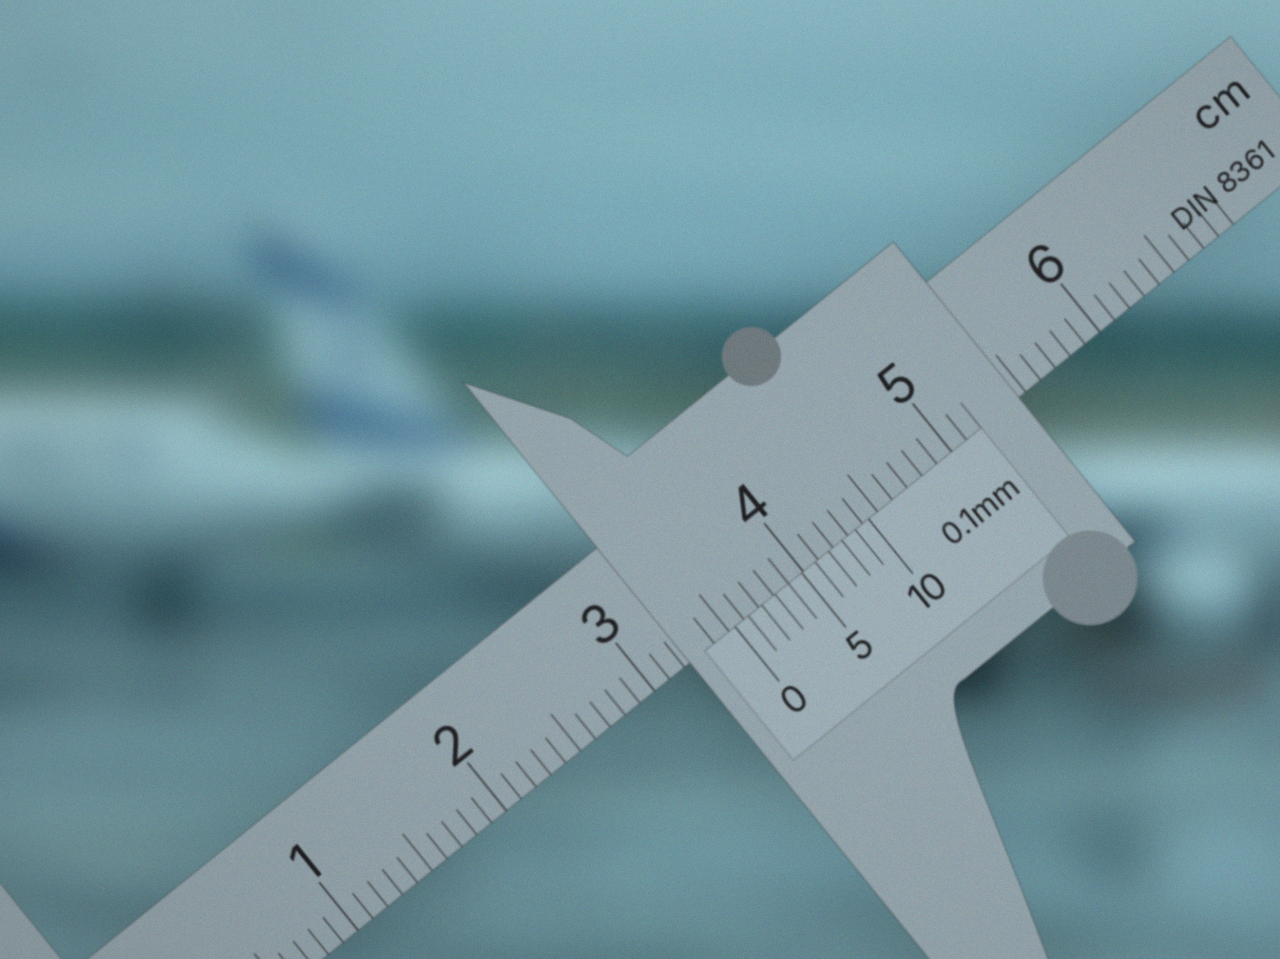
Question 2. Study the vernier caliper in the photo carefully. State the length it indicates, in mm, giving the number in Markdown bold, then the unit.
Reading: **35.4** mm
